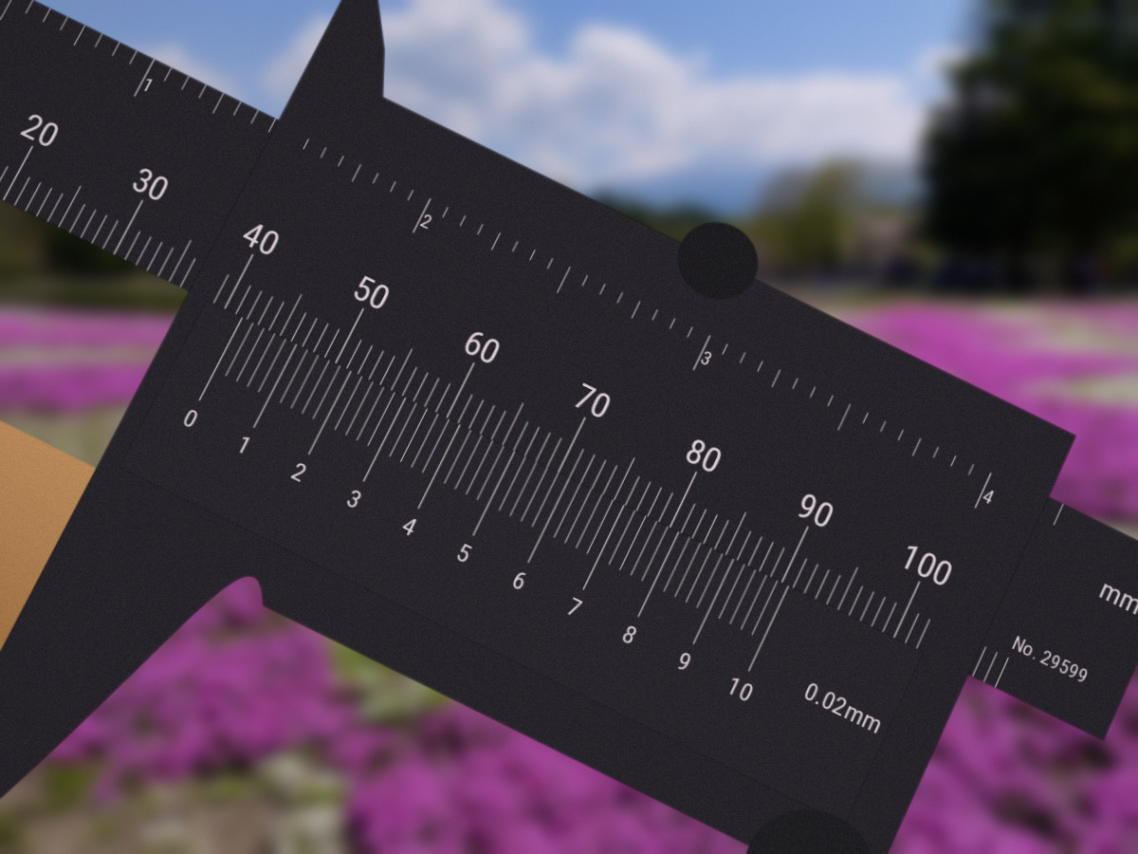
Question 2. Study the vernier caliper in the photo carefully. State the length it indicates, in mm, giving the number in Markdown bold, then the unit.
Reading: **41.6** mm
